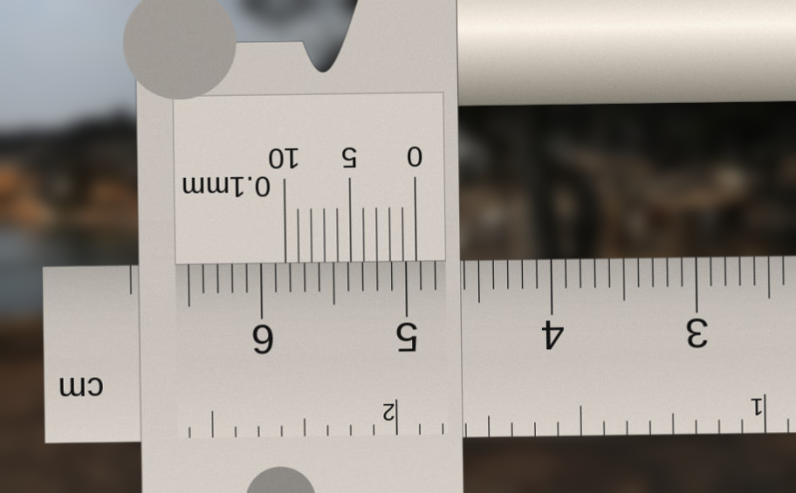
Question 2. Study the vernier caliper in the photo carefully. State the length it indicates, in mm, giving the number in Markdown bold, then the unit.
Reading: **49.3** mm
